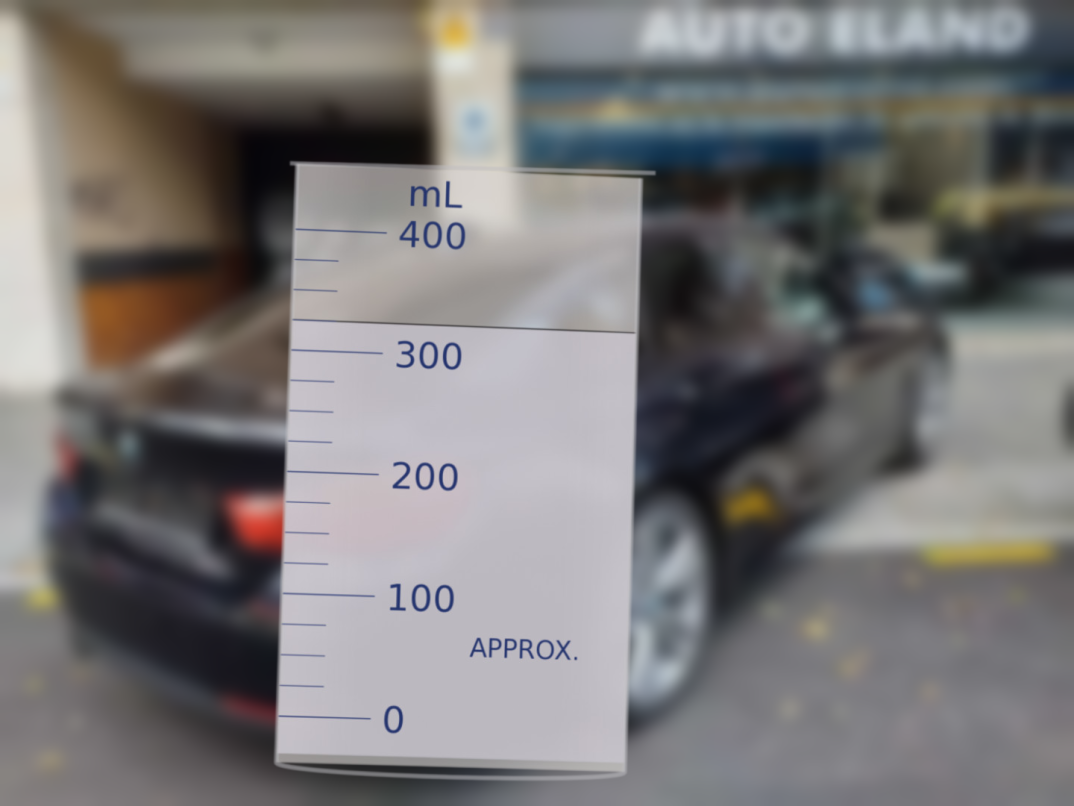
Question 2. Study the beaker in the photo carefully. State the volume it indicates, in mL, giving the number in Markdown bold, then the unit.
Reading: **325** mL
